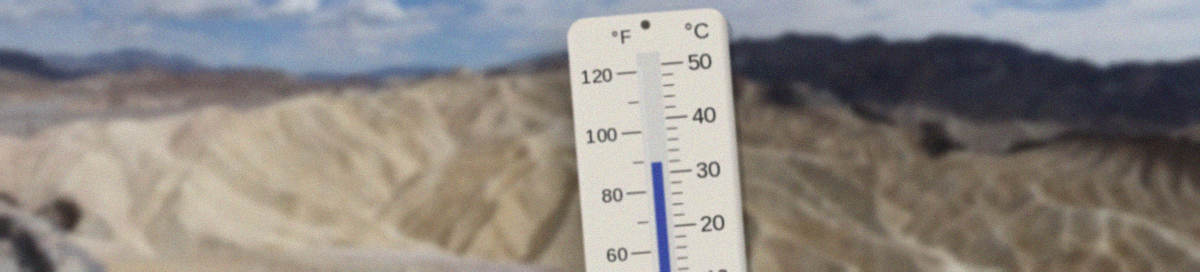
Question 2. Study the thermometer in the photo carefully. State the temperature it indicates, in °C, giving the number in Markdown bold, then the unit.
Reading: **32** °C
